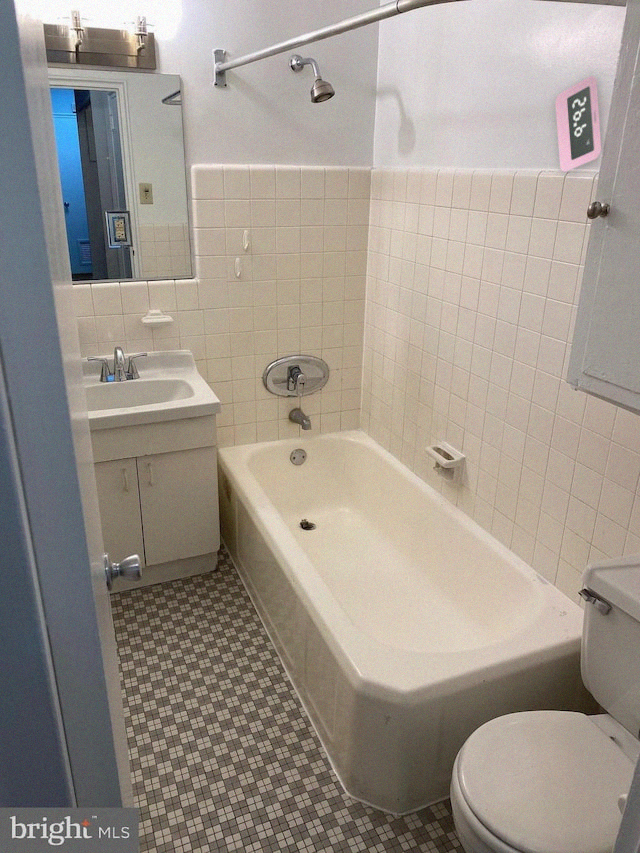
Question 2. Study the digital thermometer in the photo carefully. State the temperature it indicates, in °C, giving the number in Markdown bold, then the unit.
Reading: **26.6** °C
